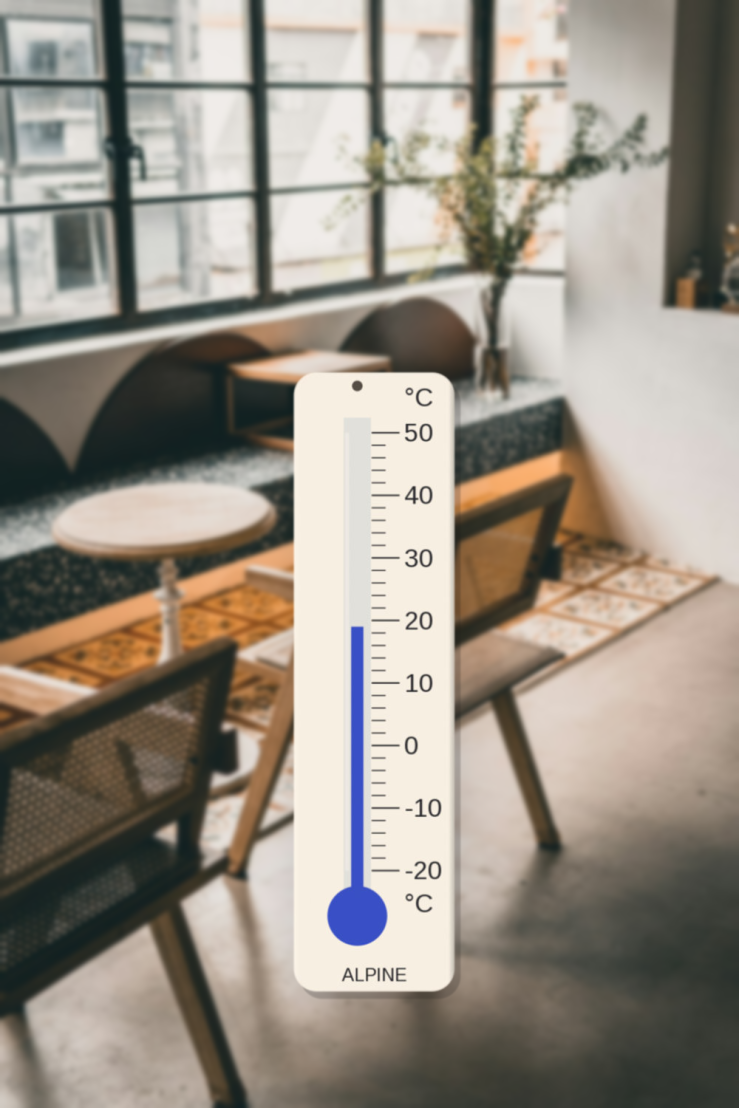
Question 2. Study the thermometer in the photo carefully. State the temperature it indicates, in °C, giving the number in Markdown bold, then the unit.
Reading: **19** °C
